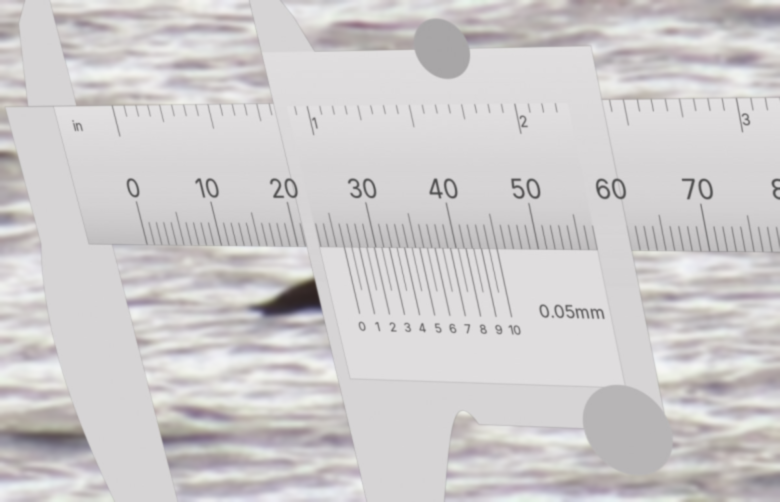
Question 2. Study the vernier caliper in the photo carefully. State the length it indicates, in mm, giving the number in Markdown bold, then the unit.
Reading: **26.0** mm
